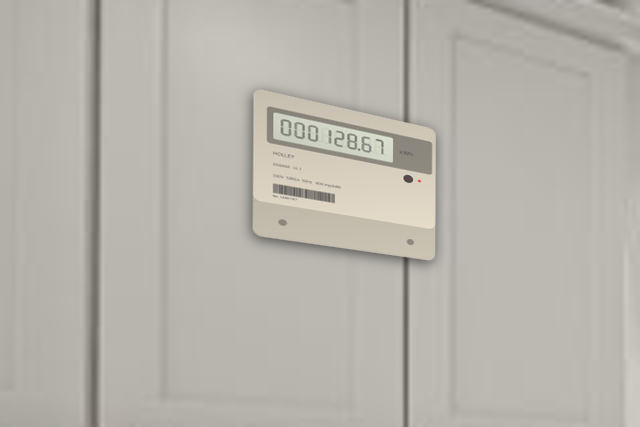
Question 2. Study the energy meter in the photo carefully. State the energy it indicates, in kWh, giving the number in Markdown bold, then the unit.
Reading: **128.67** kWh
